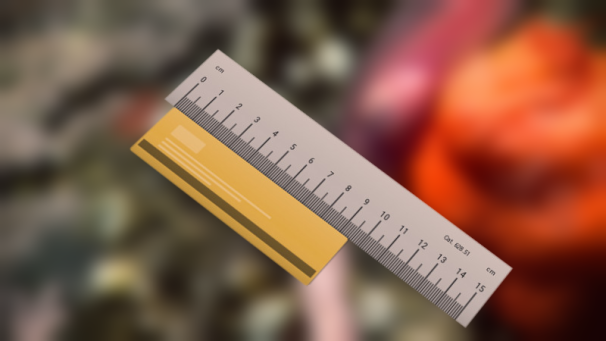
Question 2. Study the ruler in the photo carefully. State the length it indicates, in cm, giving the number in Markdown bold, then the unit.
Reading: **9.5** cm
